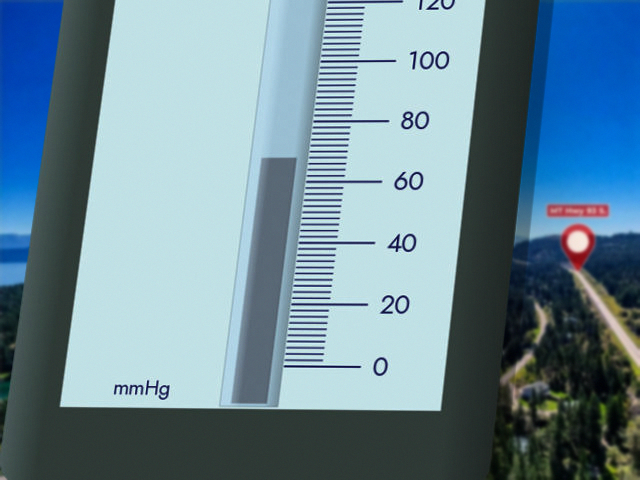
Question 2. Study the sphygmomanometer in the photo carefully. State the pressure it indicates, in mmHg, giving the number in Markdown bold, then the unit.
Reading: **68** mmHg
